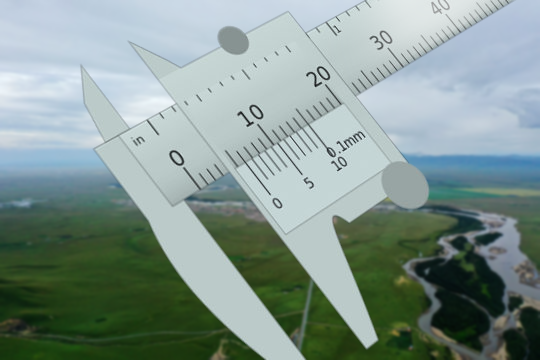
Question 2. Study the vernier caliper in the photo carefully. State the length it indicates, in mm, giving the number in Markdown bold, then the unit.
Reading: **6.0** mm
